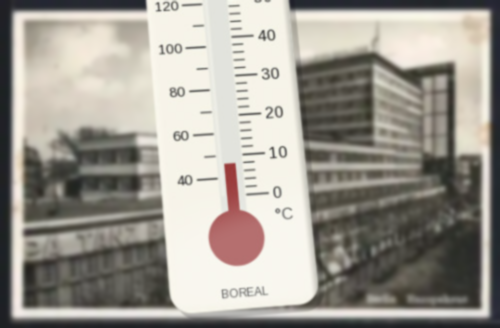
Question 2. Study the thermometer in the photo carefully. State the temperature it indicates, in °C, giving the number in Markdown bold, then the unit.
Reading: **8** °C
